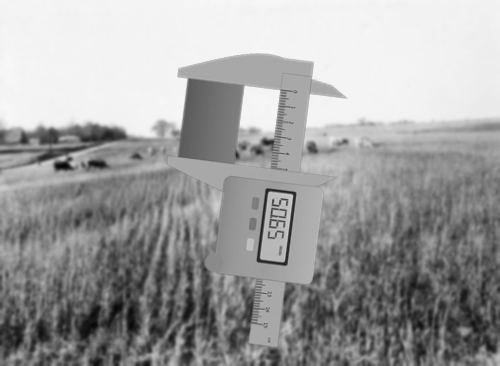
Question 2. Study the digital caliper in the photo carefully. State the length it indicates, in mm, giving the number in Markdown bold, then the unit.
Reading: **50.65** mm
